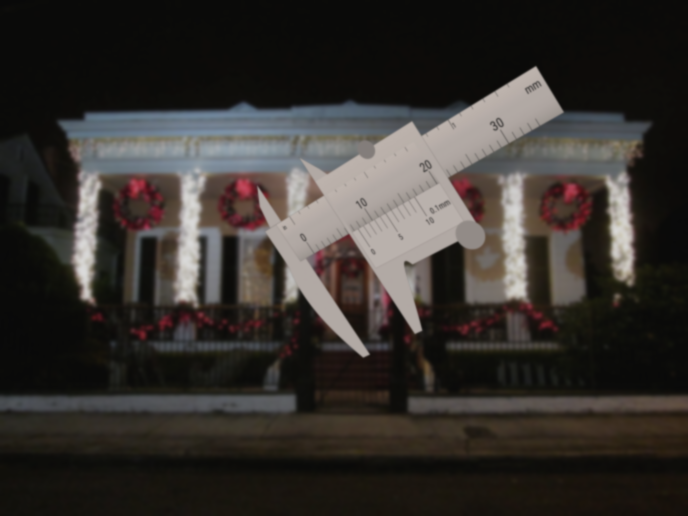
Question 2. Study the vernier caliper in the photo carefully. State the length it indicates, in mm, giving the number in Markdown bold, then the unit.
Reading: **7.6** mm
